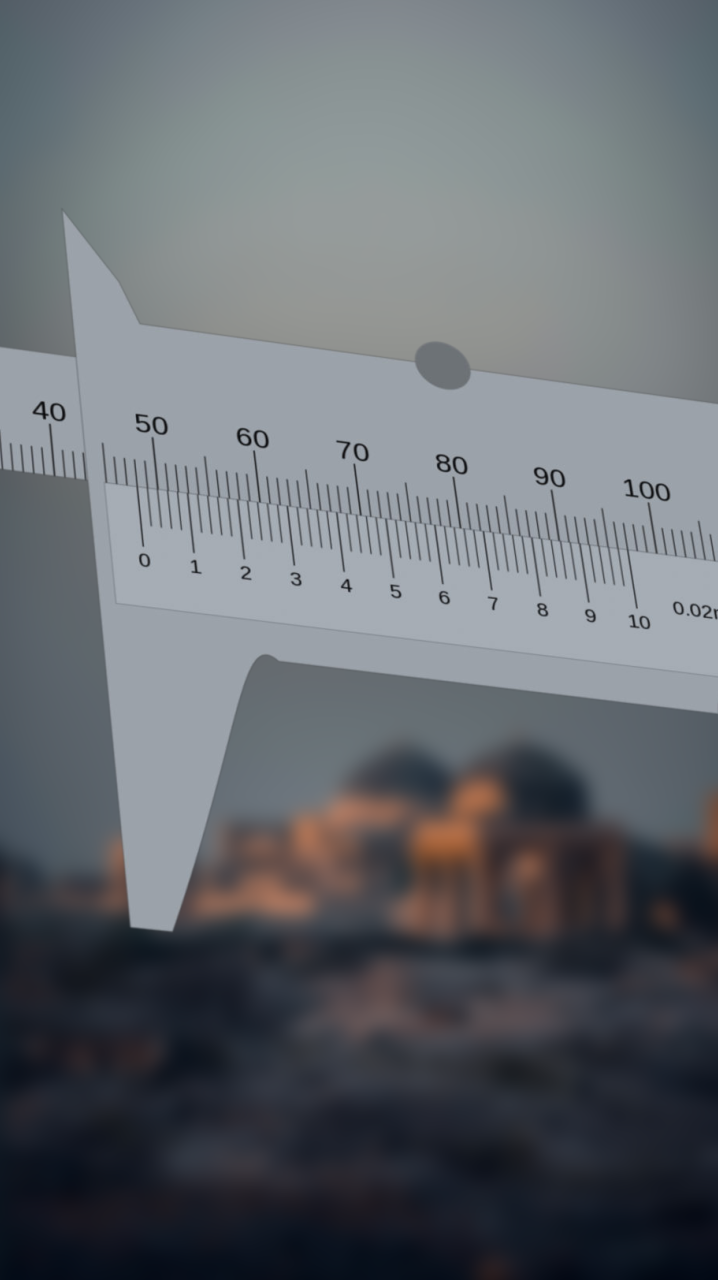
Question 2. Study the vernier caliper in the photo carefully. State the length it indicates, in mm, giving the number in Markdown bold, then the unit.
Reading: **48.0** mm
